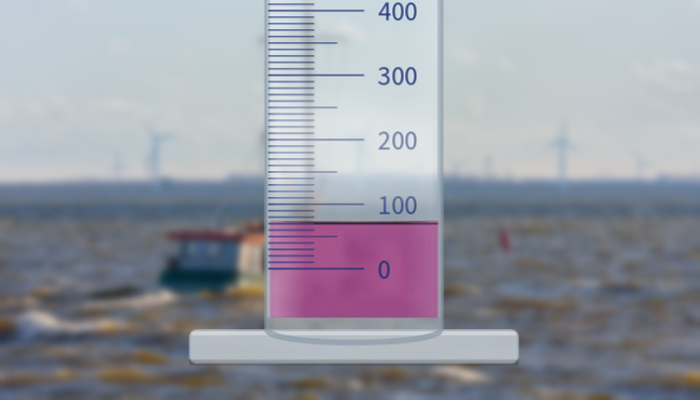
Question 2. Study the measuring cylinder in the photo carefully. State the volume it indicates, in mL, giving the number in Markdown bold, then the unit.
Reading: **70** mL
